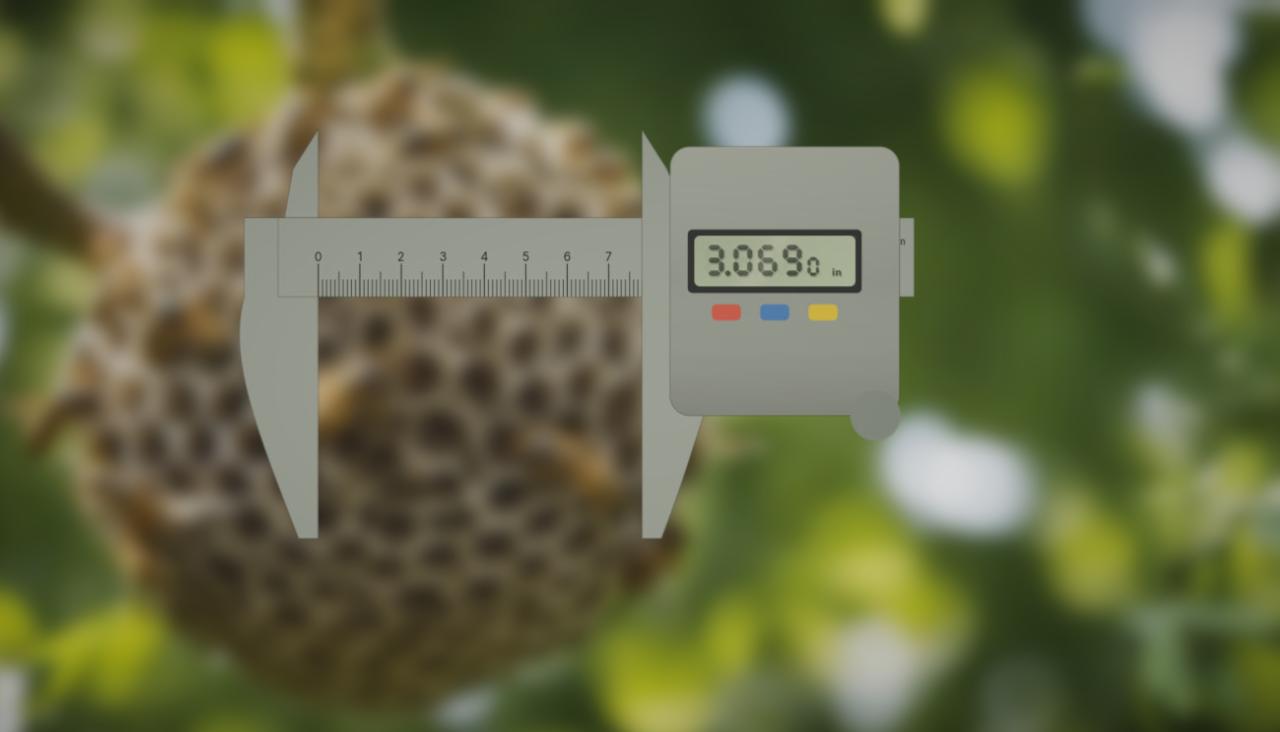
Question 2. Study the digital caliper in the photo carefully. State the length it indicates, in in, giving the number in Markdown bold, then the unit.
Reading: **3.0690** in
